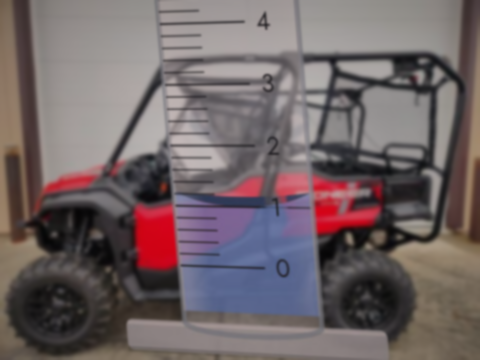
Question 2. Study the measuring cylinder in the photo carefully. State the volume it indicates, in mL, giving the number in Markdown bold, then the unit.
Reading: **1** mL
